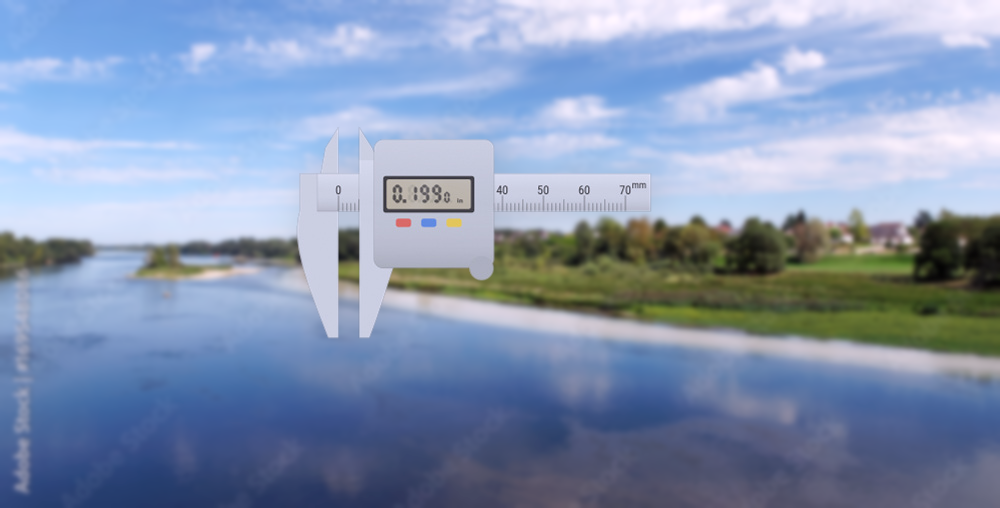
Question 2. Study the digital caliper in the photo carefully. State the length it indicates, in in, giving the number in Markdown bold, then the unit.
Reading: **0.1990** in
